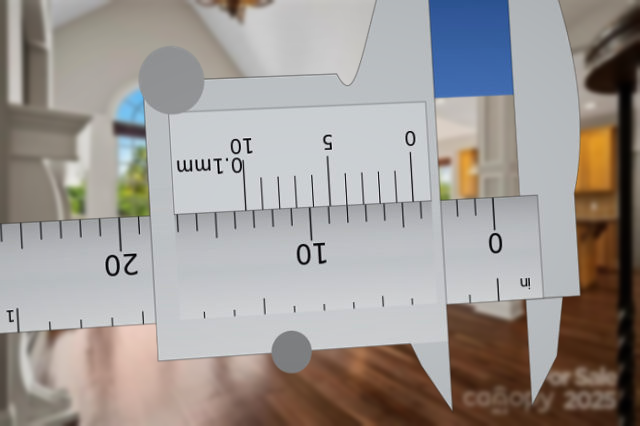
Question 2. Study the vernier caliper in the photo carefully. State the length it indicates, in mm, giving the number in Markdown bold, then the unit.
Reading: **4.4** mm
